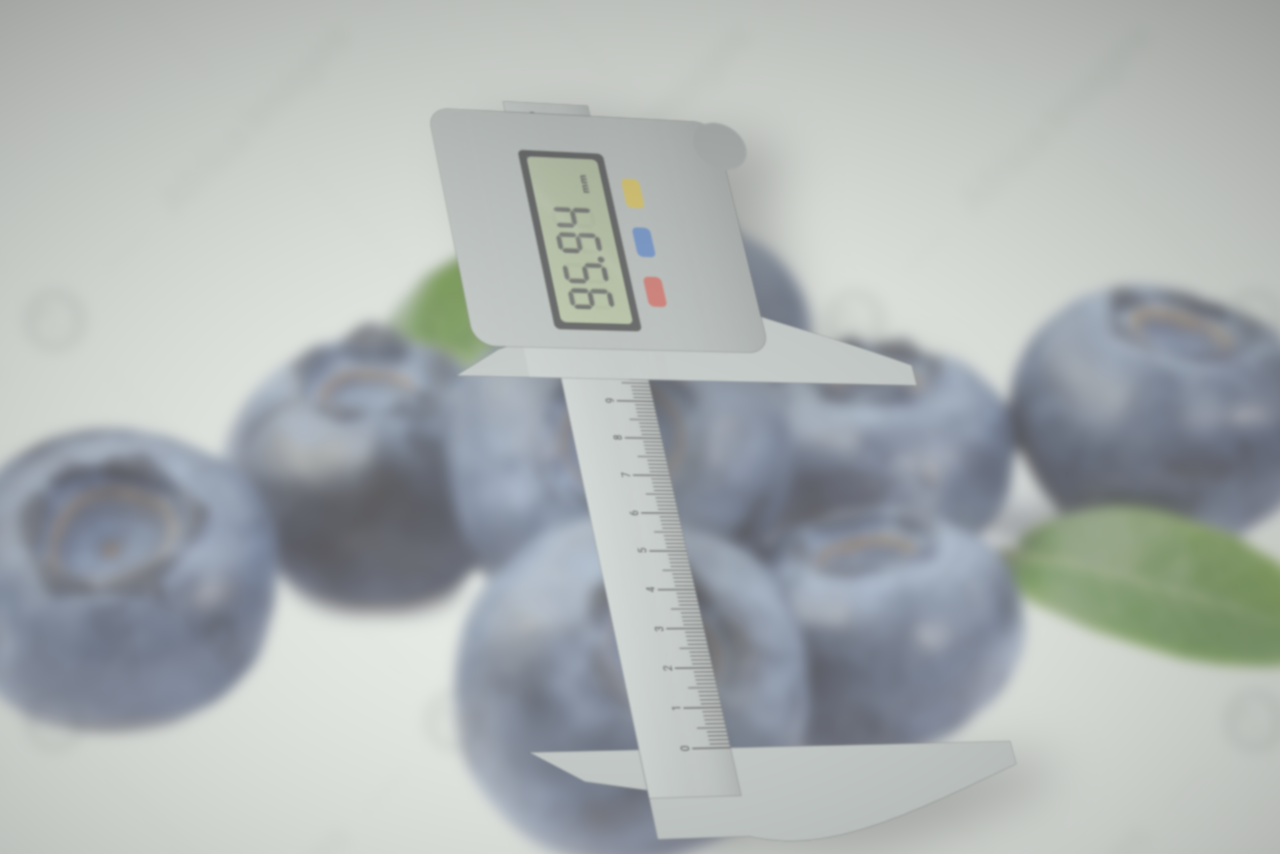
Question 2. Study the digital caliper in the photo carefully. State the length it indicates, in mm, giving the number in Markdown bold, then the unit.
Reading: **95.94** mm
